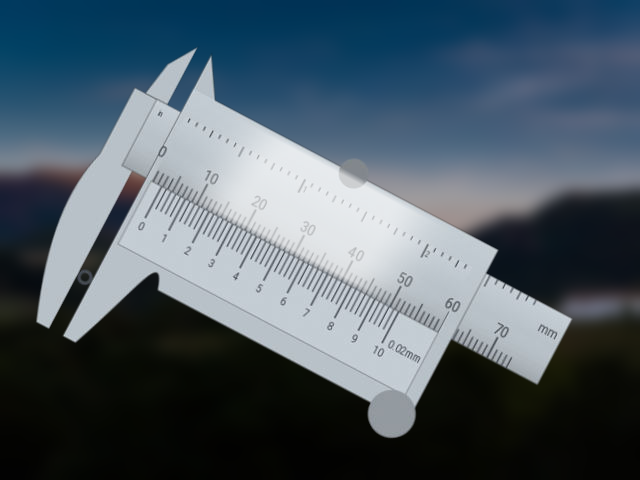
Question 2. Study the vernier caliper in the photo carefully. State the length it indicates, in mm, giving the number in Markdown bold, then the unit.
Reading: **2.8** mm
